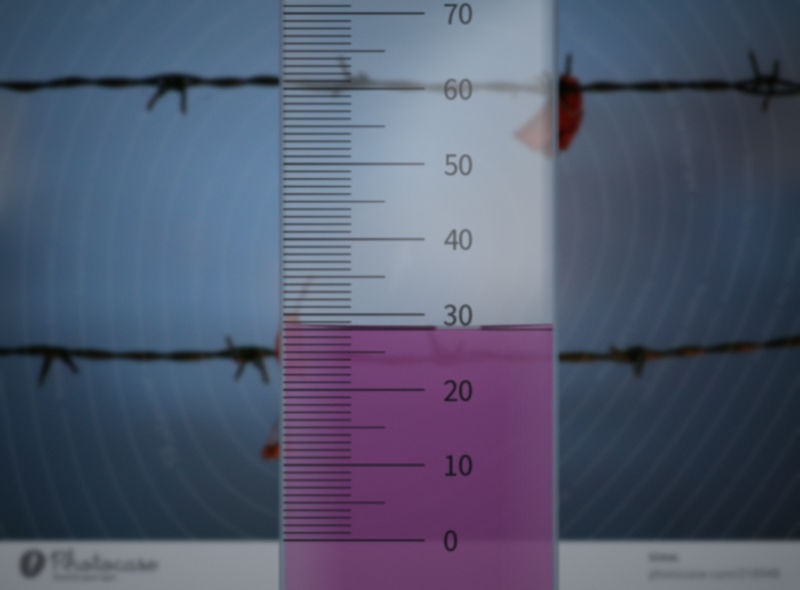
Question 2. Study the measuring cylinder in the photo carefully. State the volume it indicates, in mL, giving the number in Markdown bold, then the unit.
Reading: **28** mL
